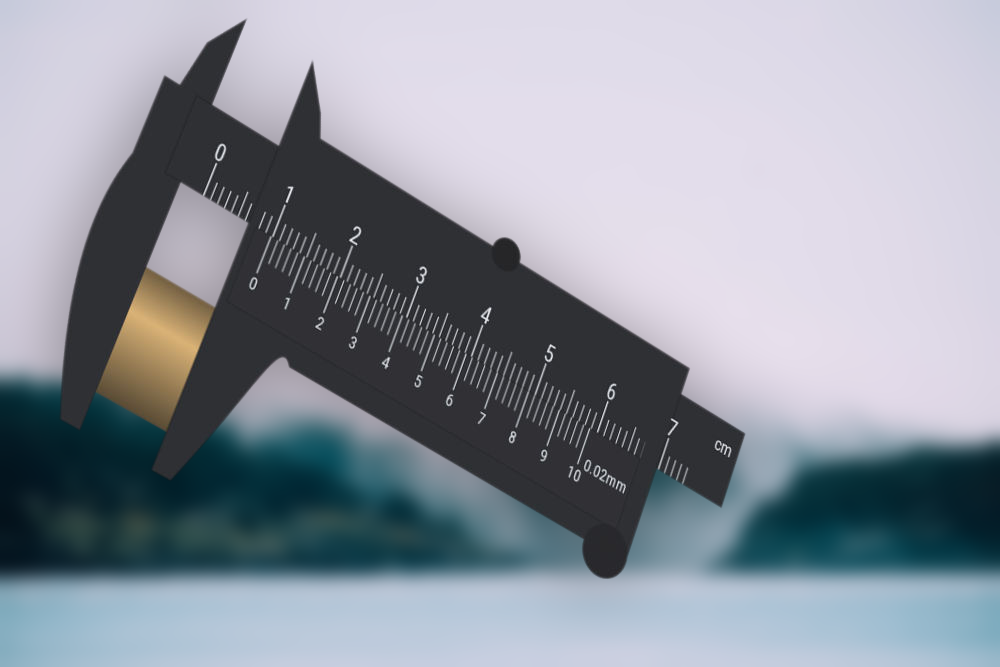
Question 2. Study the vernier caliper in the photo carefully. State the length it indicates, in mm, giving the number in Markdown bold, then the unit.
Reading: **9.8** mm
